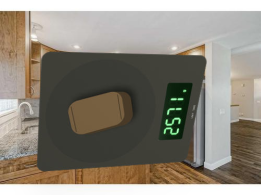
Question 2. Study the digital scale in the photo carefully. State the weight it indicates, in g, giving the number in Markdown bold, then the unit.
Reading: **2571** g
